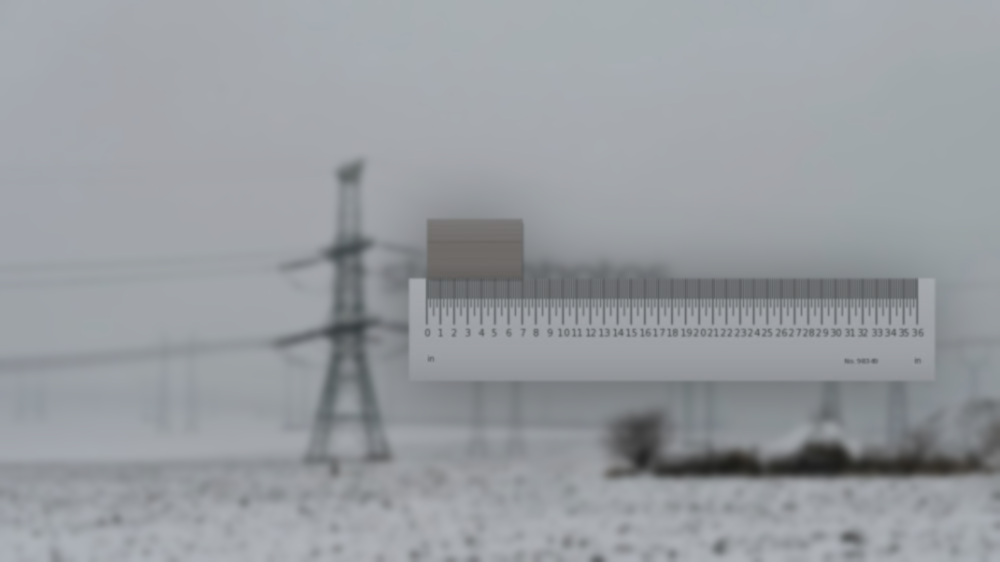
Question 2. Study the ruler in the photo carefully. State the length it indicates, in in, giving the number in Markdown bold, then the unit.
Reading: **7** in
